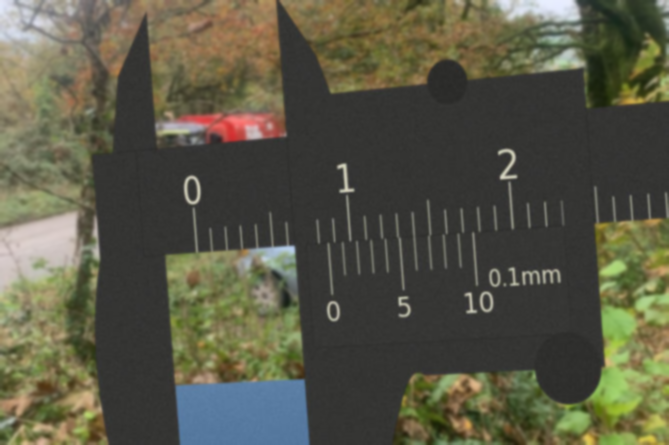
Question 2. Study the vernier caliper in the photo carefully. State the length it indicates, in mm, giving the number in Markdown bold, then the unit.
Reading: **8.6** mm
